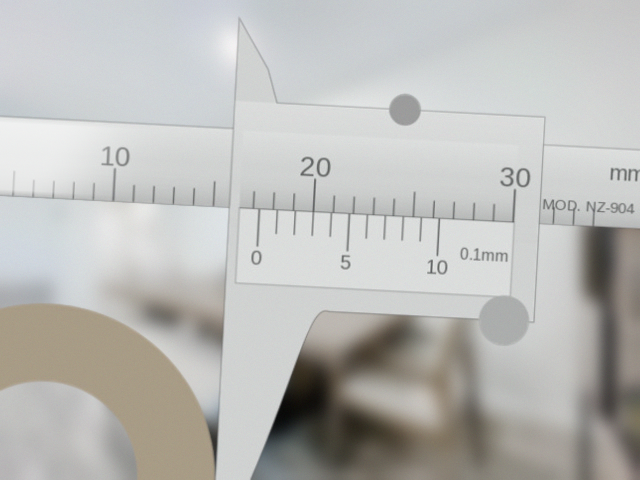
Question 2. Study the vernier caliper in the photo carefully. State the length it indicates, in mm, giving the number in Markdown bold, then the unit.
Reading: **17.3** mm
